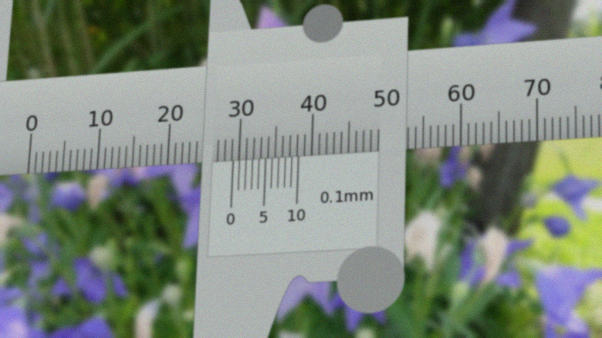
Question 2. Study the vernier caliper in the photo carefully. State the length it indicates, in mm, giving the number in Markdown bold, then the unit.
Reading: **29.2** mm
